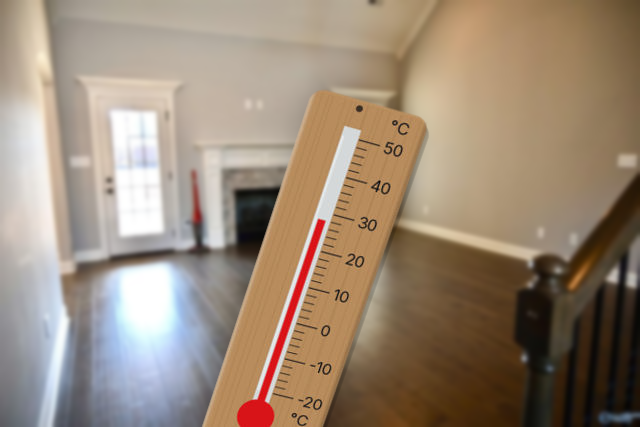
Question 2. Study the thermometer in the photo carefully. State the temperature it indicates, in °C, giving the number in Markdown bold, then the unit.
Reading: **28** °C
